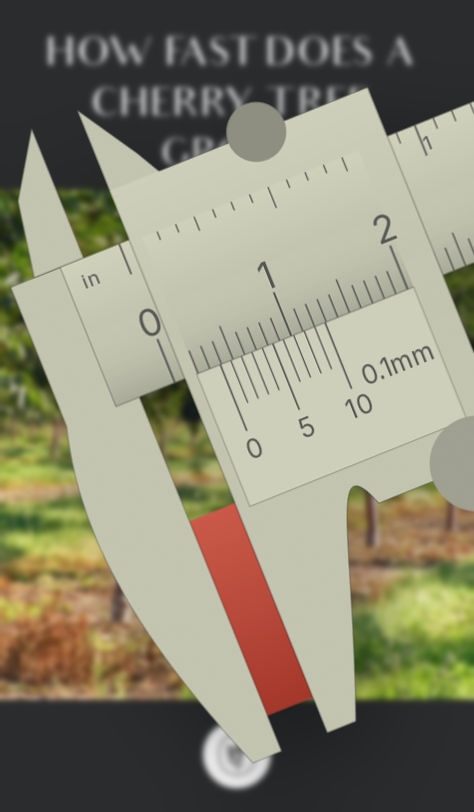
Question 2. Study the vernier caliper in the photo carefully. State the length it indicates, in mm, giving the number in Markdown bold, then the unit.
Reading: **3.9** mm
